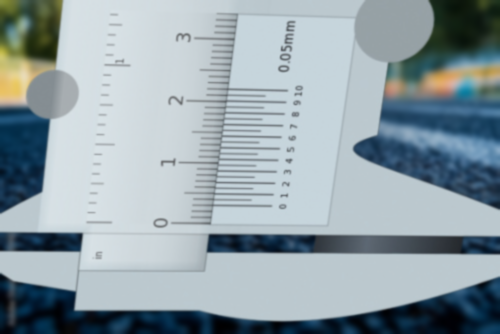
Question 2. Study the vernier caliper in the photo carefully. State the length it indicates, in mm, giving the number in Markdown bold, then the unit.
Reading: **3.0** mm
